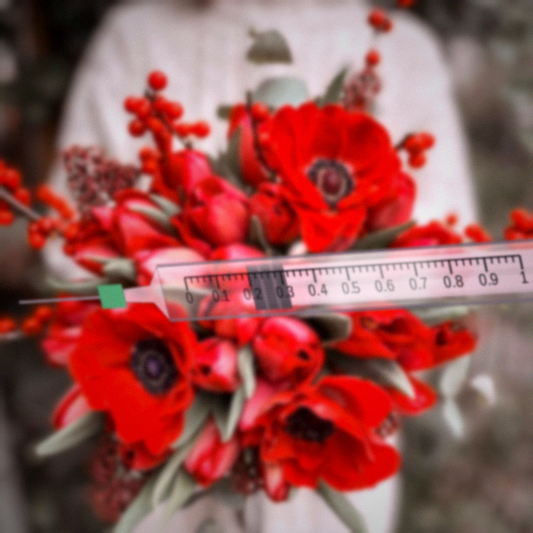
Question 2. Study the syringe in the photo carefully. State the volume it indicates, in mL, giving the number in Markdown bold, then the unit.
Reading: **0.2** mL
